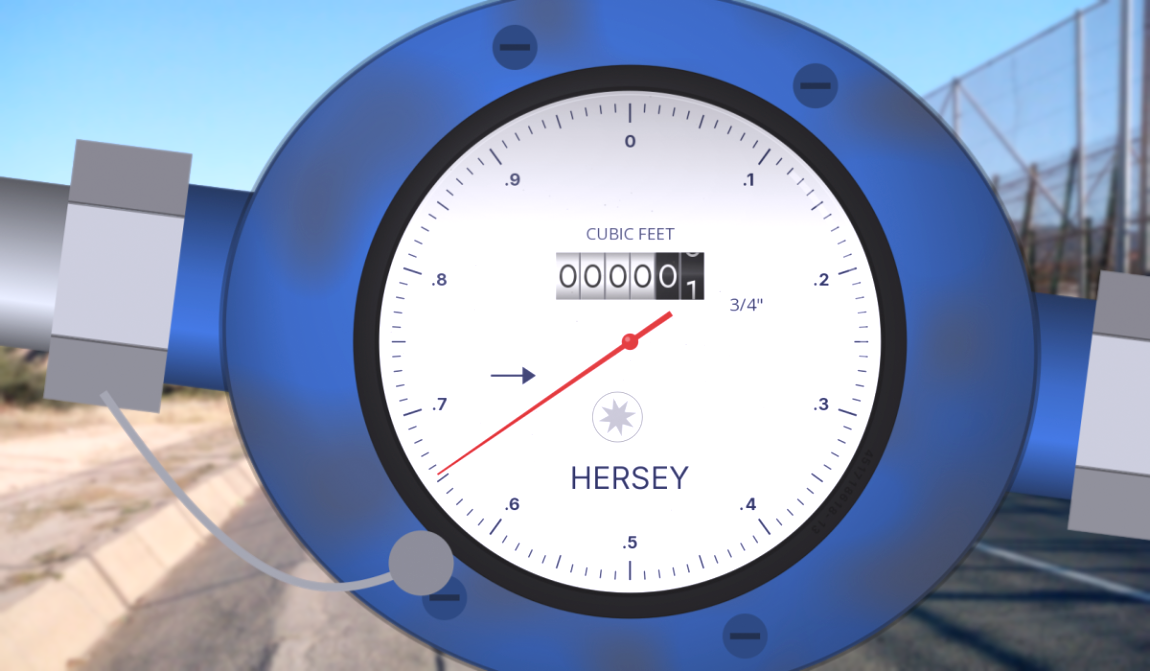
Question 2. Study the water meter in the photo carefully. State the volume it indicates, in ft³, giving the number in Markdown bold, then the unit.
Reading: **0.65** ft³
